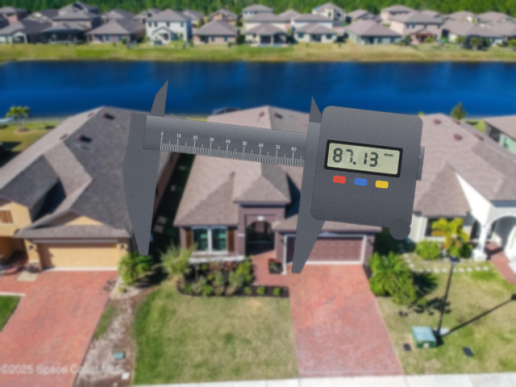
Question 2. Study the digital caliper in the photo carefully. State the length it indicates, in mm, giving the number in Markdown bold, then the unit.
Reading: **87.13** mm
